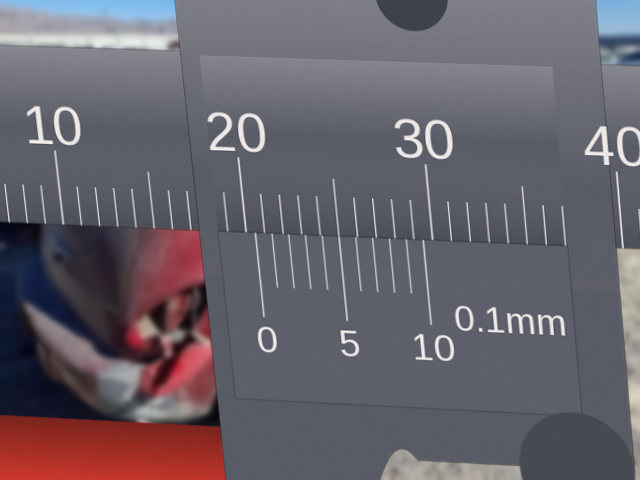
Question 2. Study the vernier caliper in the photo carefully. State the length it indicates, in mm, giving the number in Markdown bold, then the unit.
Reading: **20.5** mm
